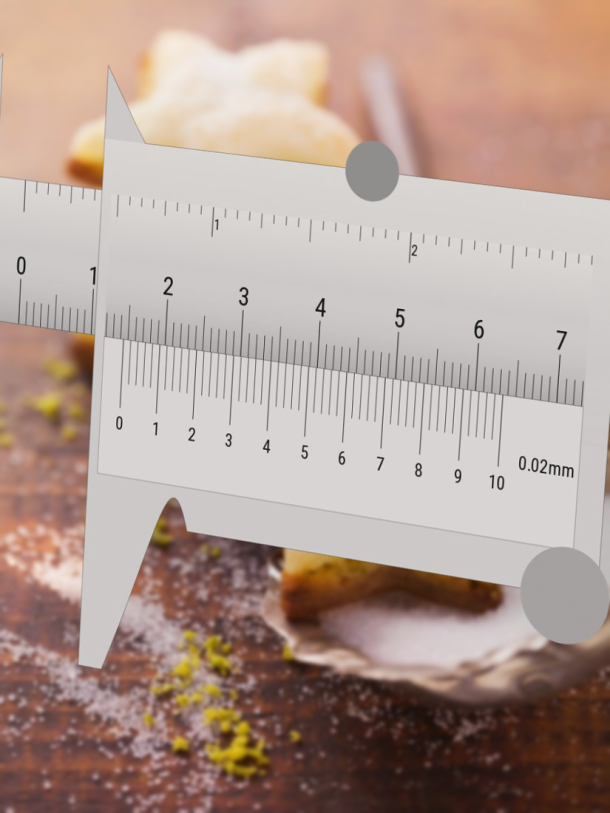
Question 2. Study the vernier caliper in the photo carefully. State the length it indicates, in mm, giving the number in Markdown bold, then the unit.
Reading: **14.4** mm
